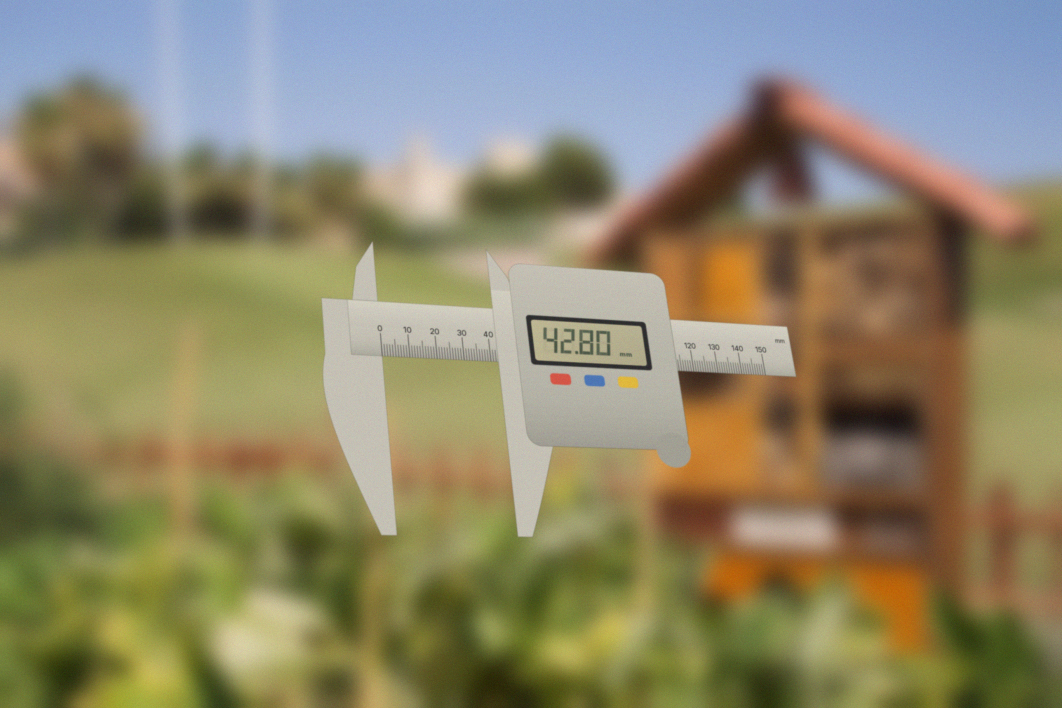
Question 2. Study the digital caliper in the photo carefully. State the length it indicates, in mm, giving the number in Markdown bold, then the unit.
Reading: **42.80** mm
